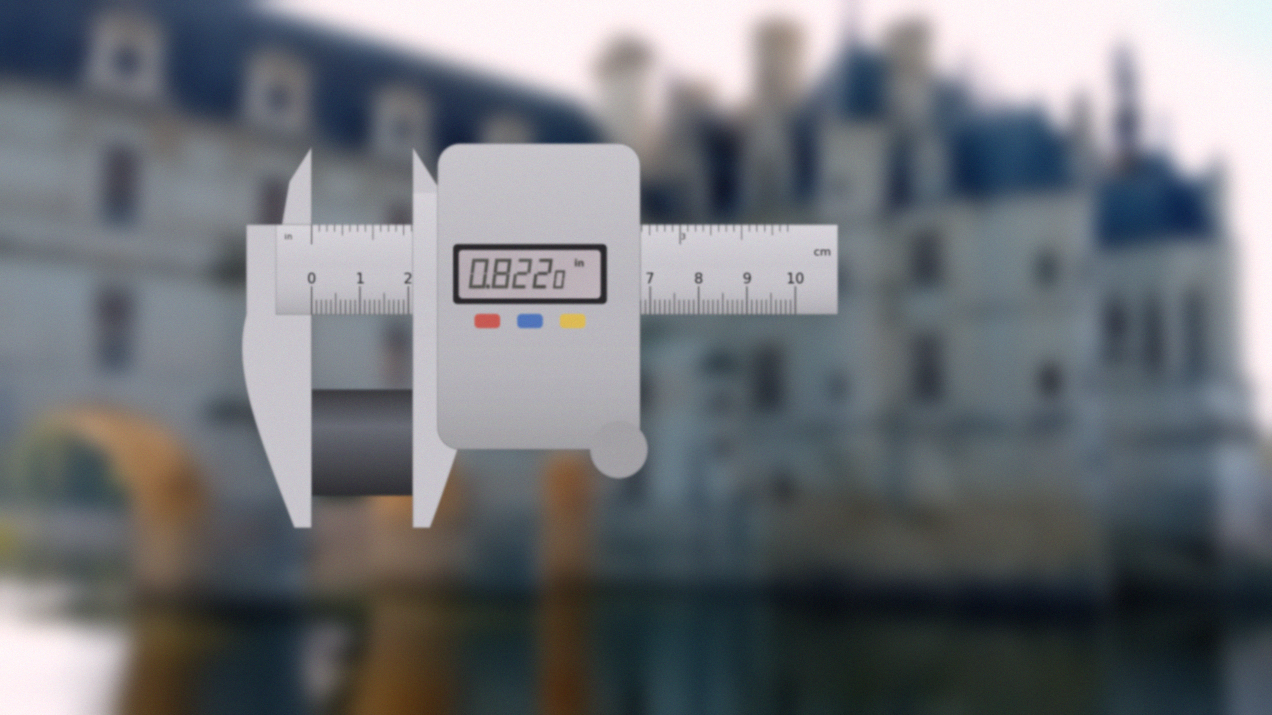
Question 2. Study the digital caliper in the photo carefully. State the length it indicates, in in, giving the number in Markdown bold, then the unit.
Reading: **0.8220** in
